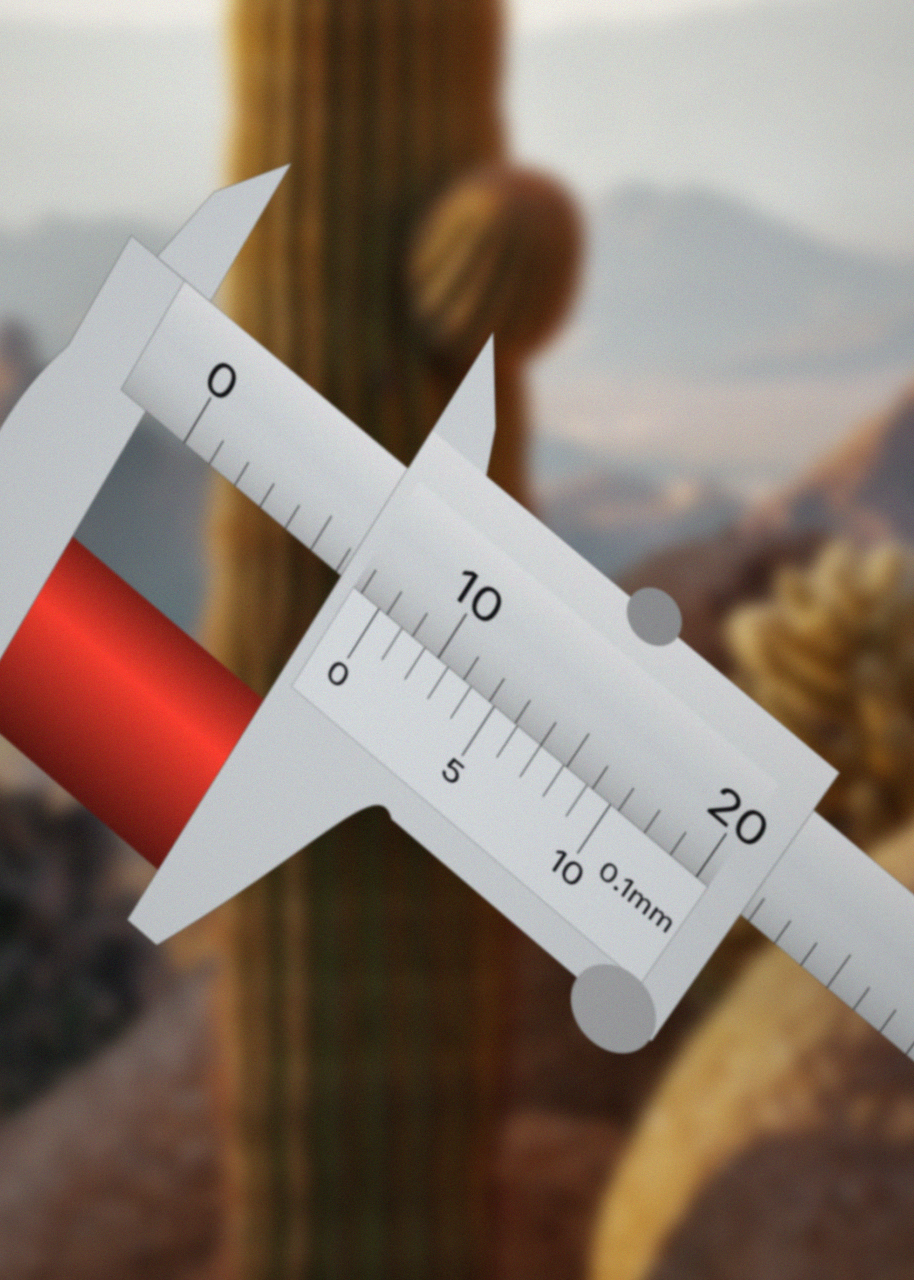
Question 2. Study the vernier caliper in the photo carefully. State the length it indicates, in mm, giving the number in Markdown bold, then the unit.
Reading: **7.7** mm
